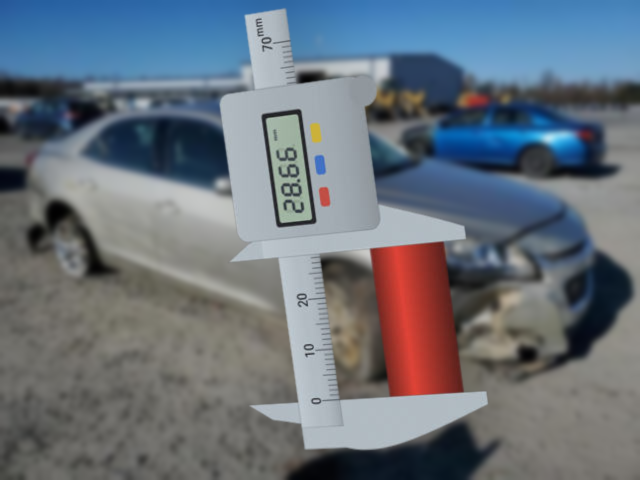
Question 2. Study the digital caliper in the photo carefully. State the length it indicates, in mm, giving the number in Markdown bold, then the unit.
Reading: **28.66** mm
